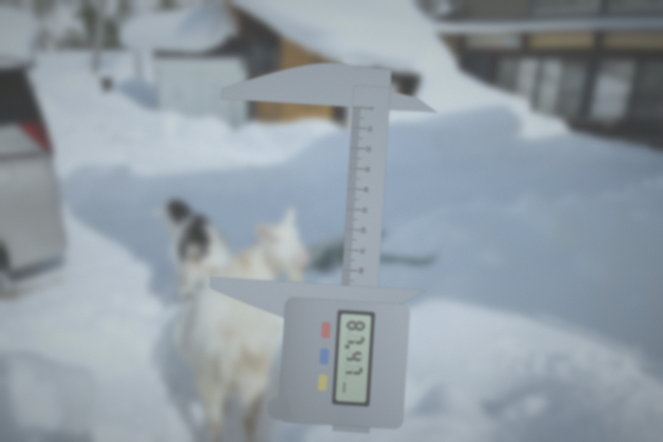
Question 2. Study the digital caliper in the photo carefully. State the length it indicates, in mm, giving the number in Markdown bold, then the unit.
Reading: **87.47** mm
